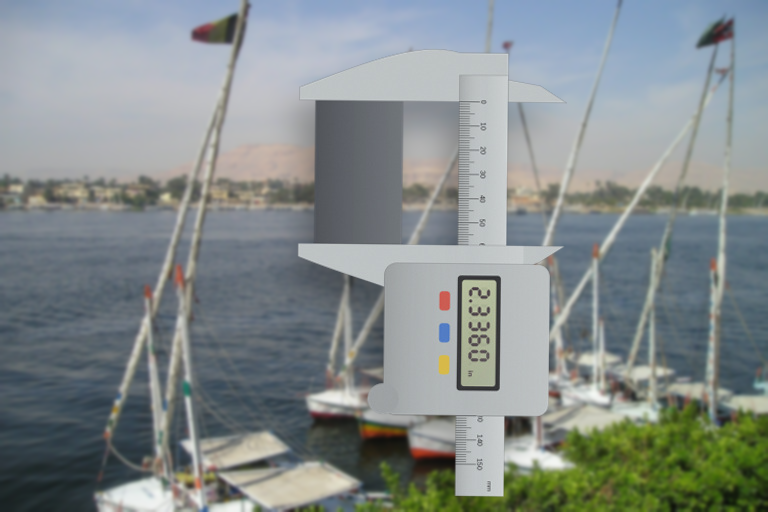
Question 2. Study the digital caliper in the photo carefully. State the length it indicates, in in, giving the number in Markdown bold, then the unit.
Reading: **2.3360** in
